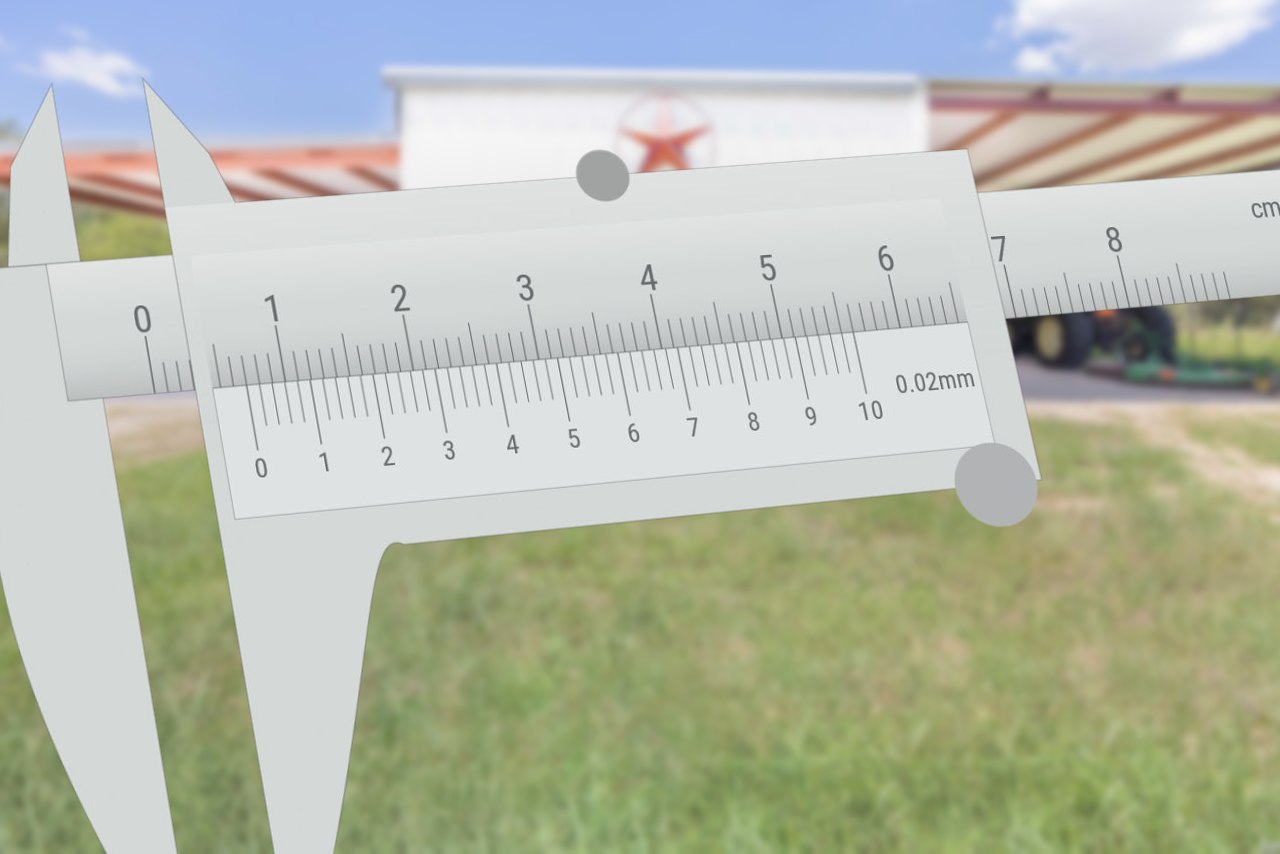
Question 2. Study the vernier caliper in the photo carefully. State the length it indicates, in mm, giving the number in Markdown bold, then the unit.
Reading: **7.0** mm
